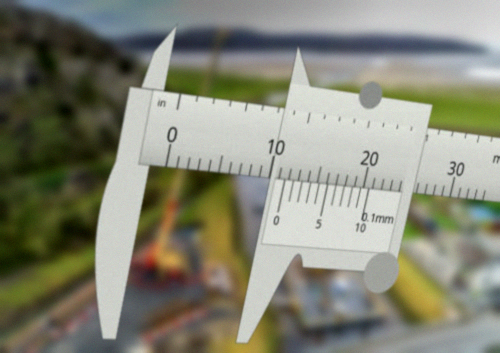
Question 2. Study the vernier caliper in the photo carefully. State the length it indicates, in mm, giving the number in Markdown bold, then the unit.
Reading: **11.6** mm
